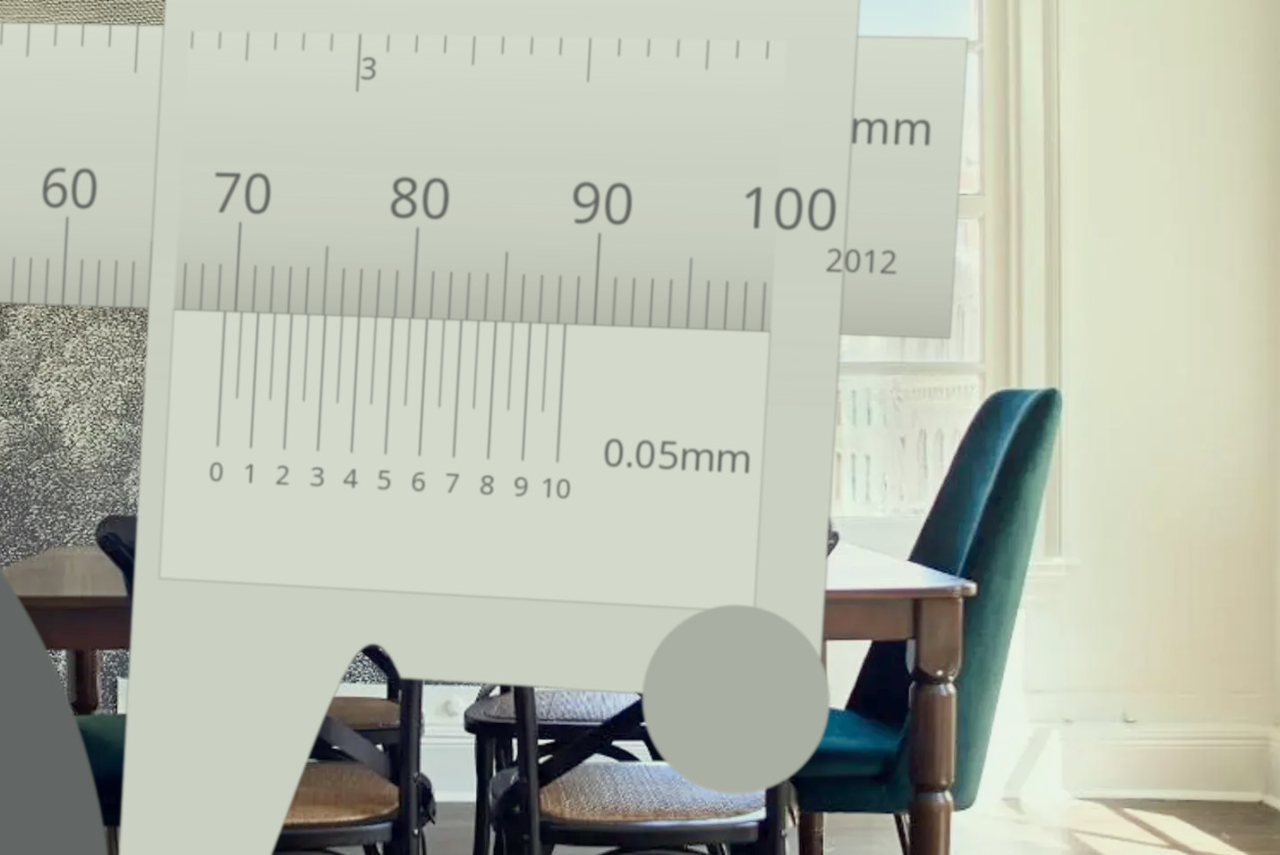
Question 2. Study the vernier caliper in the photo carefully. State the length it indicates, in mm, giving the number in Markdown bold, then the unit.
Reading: **69.4** mm
